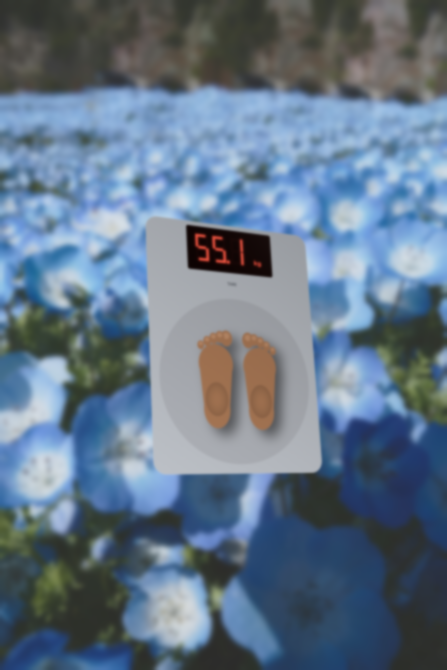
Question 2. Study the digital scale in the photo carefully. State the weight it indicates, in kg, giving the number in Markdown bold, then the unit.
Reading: **55.1** kg
